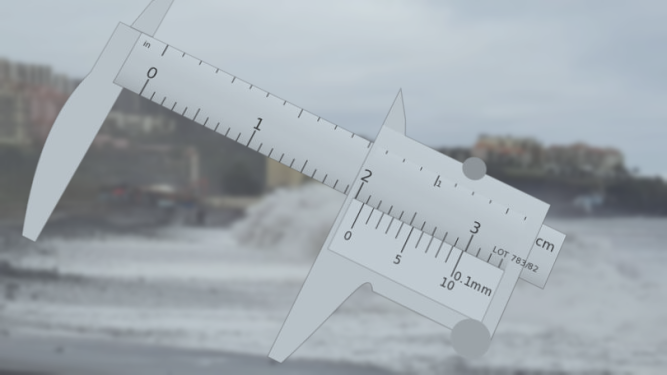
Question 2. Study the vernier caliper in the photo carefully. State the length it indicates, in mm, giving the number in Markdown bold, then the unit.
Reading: **20.8** mm
